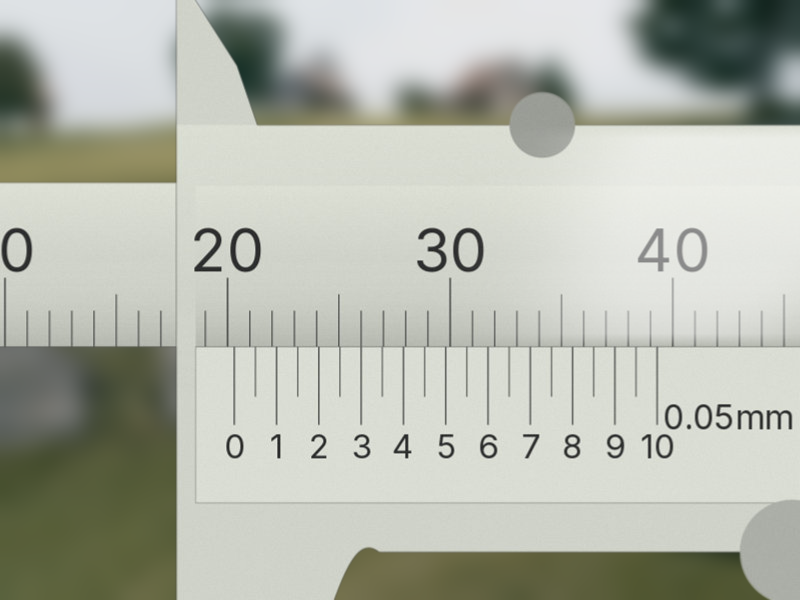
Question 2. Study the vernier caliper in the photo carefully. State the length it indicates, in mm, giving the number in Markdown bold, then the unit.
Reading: **20.3** mm
